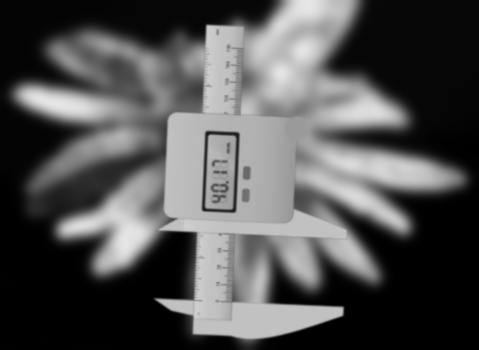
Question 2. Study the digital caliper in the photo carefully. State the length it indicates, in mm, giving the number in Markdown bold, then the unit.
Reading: **40.17** mm
